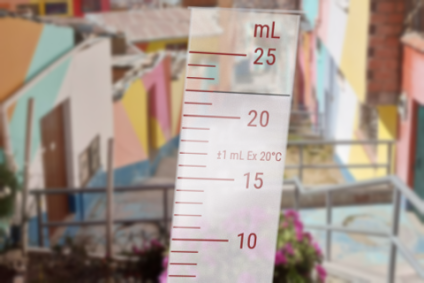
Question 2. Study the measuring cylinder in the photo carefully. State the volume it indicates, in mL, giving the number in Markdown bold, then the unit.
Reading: **22** mL
